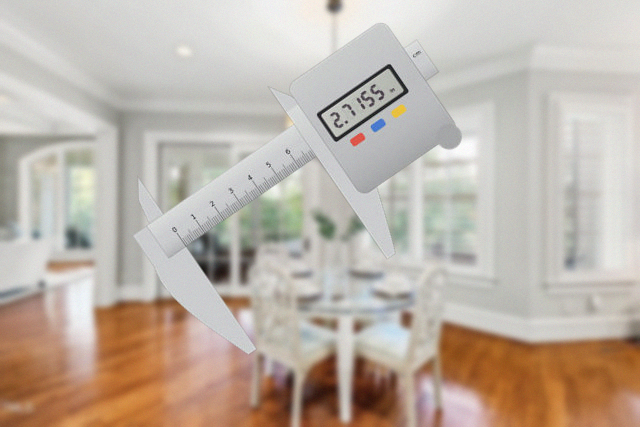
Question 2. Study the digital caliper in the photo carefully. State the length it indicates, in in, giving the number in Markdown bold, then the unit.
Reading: **2.7155** in
